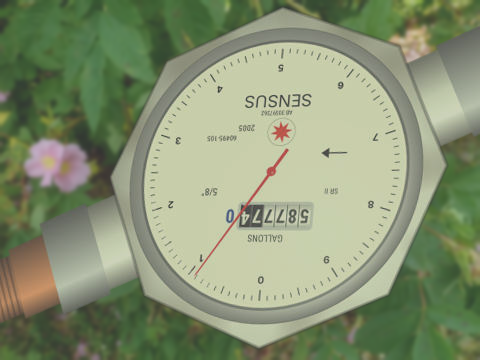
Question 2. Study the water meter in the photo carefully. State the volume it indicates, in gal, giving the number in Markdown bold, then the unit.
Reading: **5877740.9** gal
